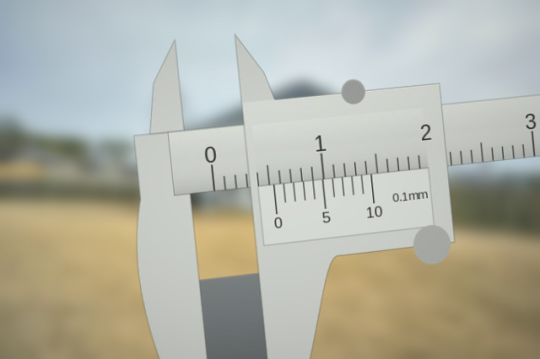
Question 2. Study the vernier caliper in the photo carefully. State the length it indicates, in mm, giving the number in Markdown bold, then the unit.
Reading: **5.4** mm
